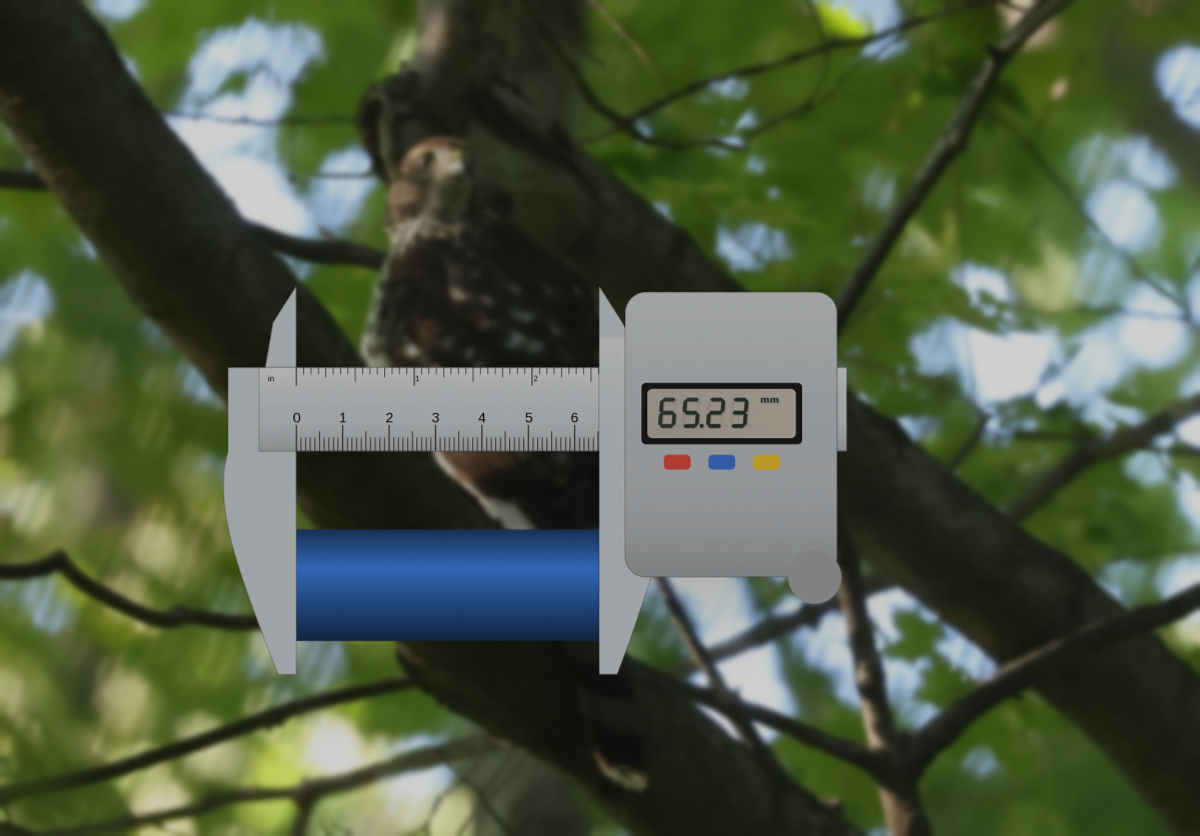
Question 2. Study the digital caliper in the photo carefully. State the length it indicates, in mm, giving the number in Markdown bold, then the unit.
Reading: **65.23** mm
